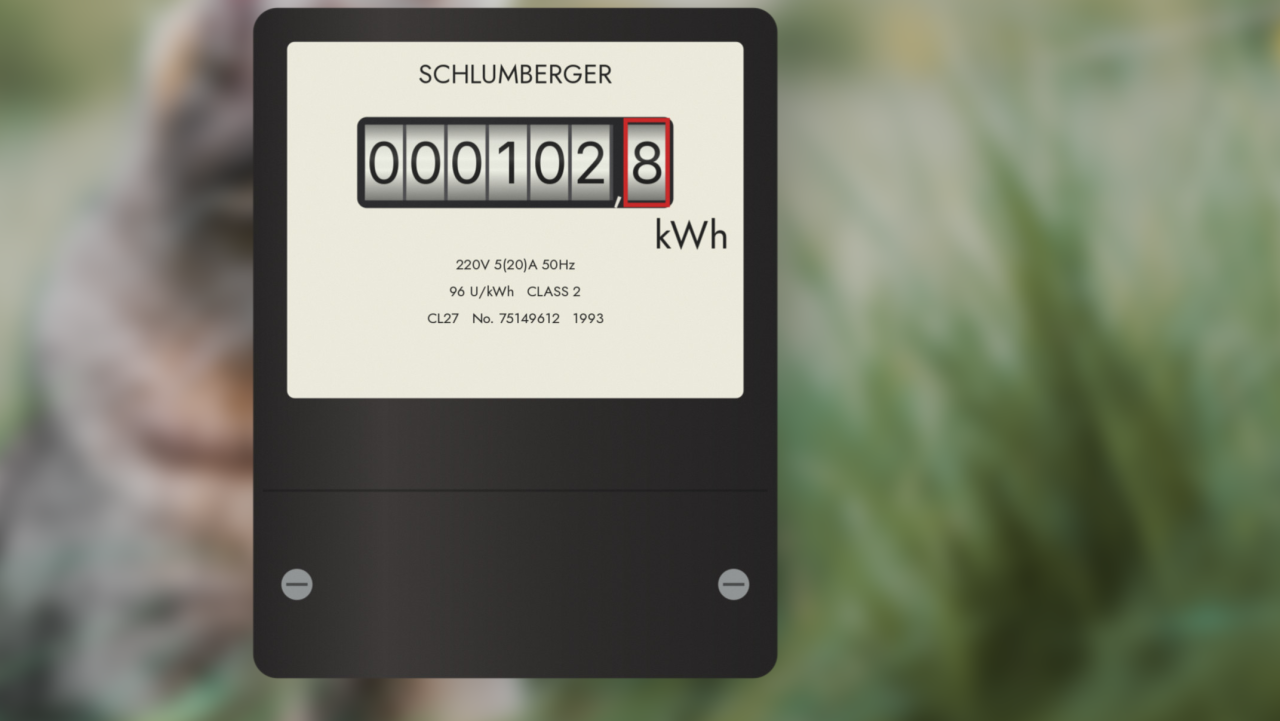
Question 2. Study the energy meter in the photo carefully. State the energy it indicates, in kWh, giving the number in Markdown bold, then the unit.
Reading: **102.8** kWh
